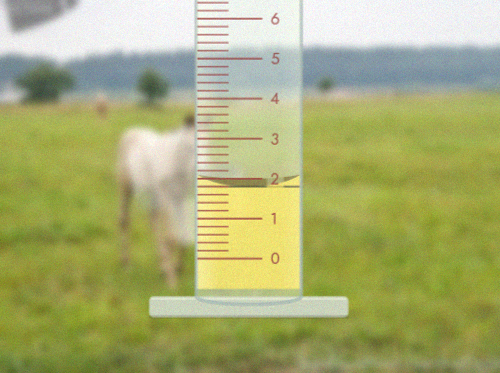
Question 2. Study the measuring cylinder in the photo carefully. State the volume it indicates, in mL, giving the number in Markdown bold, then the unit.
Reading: **1.8** mL
